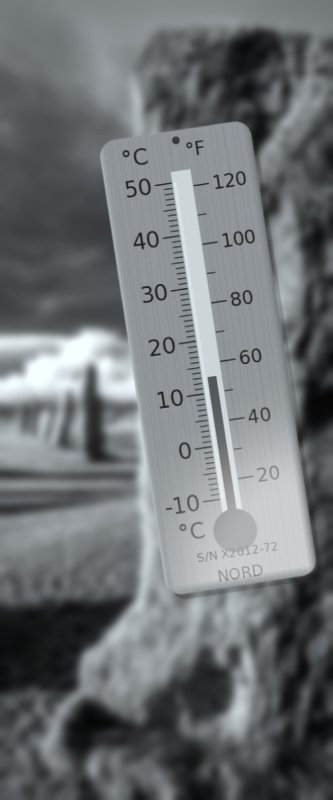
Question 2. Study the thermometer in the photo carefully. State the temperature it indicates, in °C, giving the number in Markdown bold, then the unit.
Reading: **13** °C
